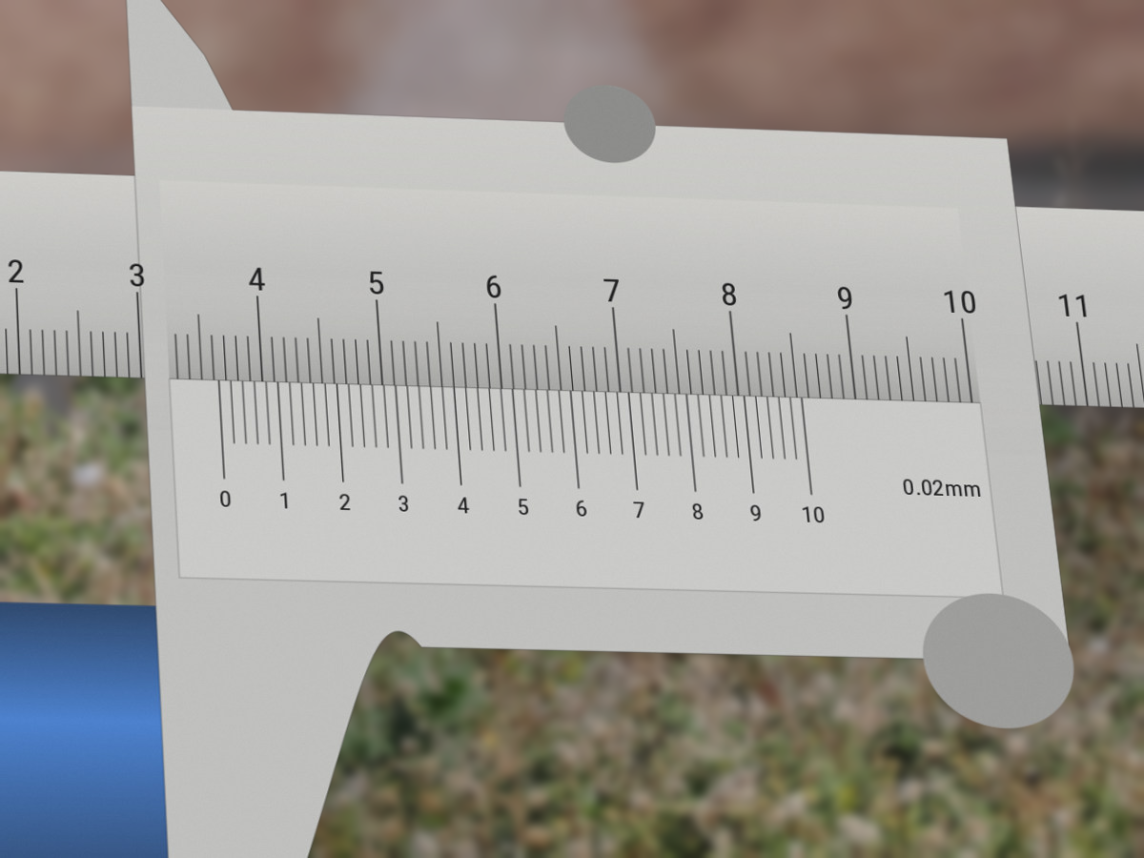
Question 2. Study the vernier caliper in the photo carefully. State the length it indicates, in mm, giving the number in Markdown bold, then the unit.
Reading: **36.4** mm
